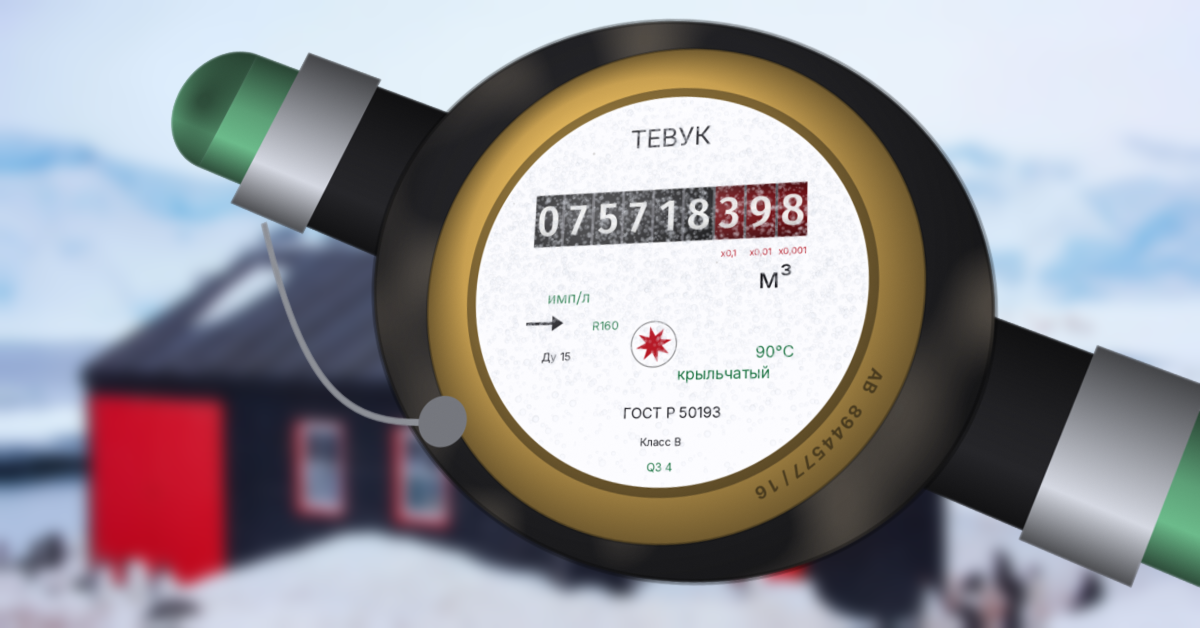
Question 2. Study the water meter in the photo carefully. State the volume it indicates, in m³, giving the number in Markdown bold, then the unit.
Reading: **75718.398** m³
